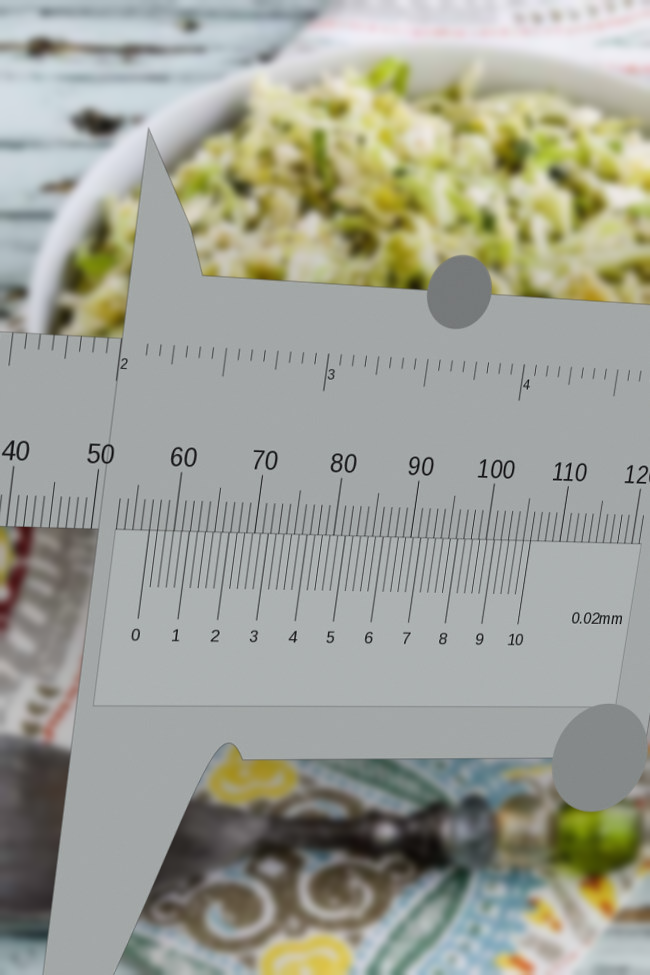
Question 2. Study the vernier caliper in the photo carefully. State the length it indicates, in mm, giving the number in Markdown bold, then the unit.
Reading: **57.0** mm
